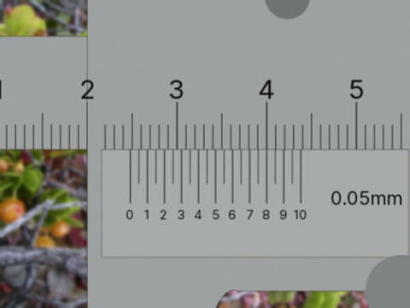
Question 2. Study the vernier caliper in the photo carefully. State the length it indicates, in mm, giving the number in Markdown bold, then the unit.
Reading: **24.8** mm
